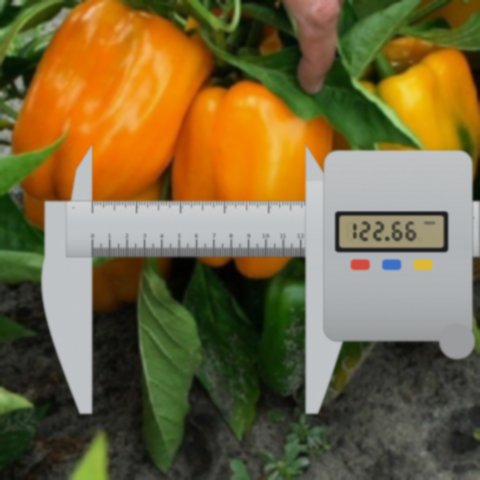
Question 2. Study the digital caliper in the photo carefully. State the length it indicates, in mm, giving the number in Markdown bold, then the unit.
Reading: **122.66** mm
